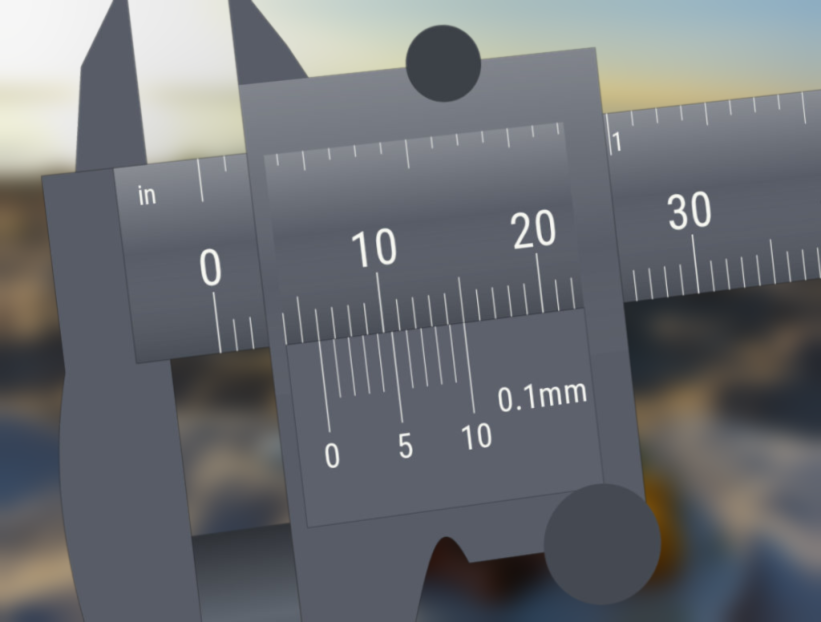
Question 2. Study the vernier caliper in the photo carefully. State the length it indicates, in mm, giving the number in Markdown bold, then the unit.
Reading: **6.0** mm
